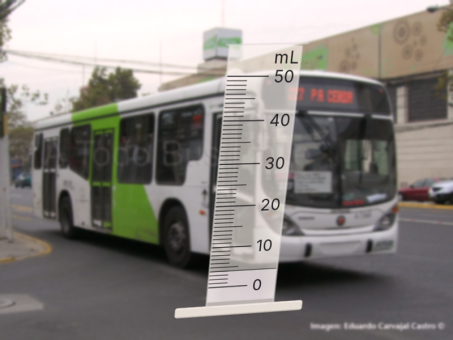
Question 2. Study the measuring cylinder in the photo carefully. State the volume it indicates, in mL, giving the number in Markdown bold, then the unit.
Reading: **4** mL
